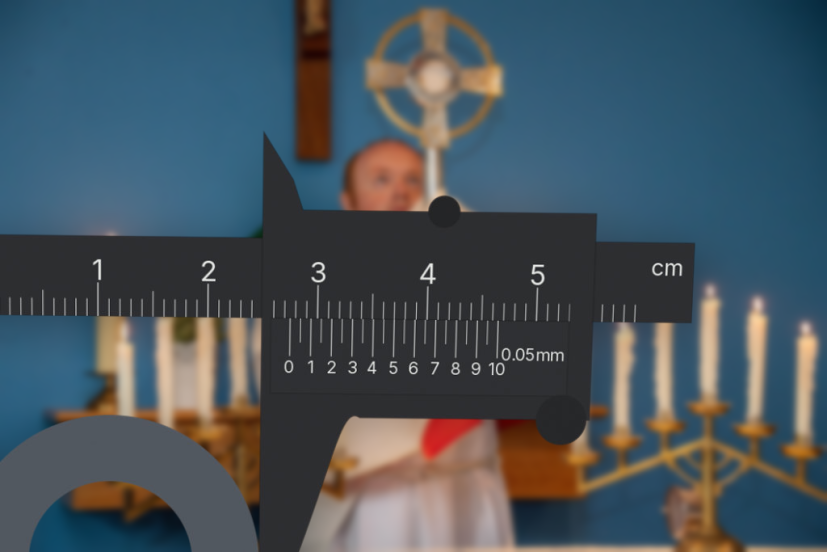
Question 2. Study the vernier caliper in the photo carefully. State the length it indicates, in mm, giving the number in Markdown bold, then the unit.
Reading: **27.5** mm
